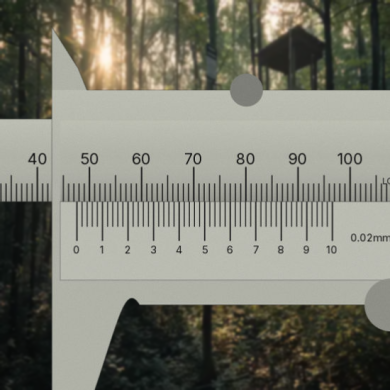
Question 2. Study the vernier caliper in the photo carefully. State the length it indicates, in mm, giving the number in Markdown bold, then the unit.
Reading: **47.6** mm
